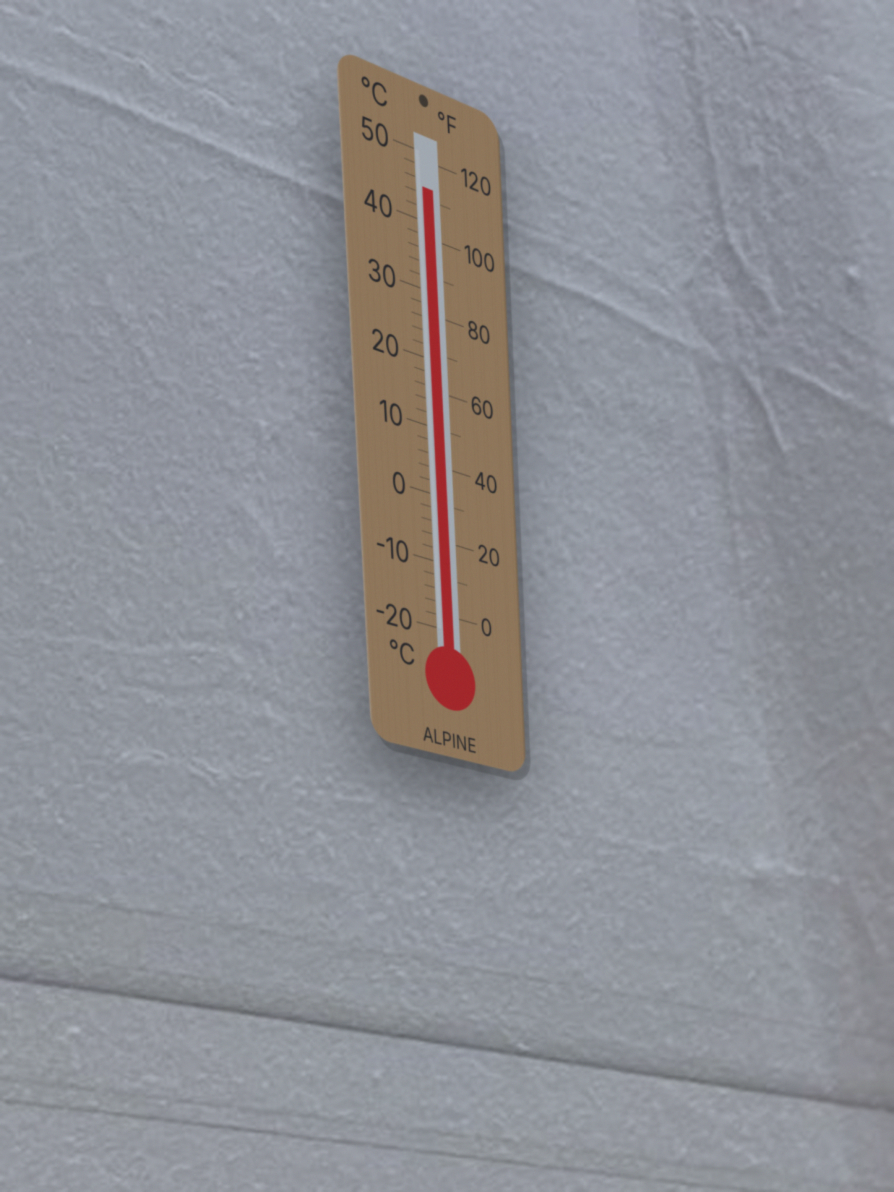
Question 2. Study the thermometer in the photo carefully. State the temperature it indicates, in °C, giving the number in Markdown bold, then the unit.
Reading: **45** °C
